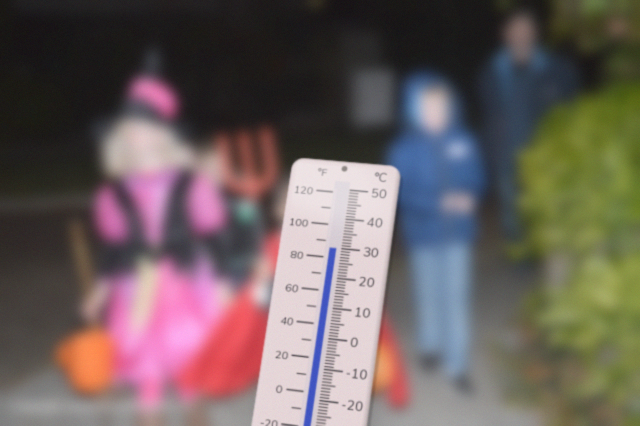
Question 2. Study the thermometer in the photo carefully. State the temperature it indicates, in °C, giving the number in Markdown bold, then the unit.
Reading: **30** °C
